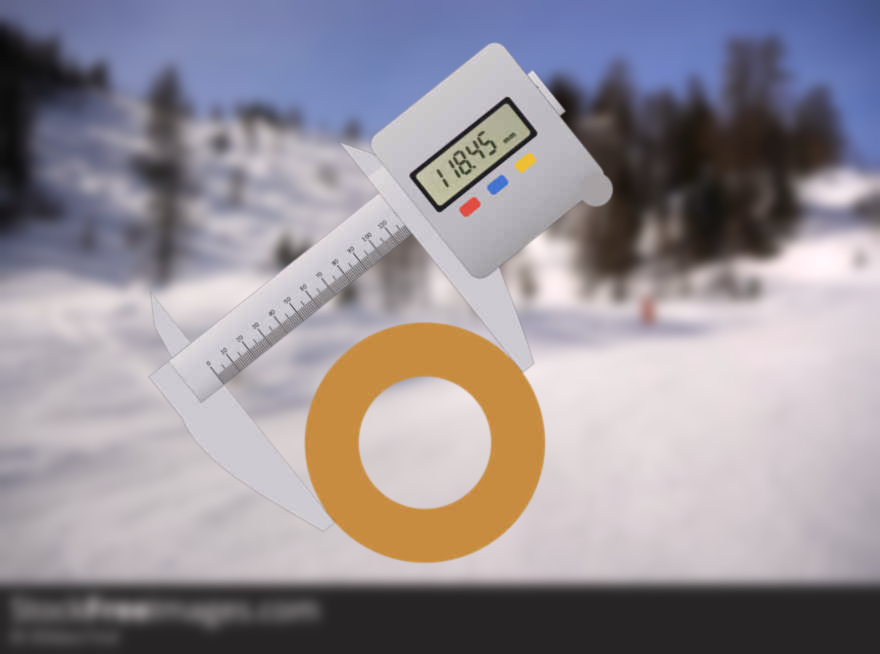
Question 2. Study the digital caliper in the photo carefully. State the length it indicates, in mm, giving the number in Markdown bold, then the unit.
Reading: **118.45** mm
